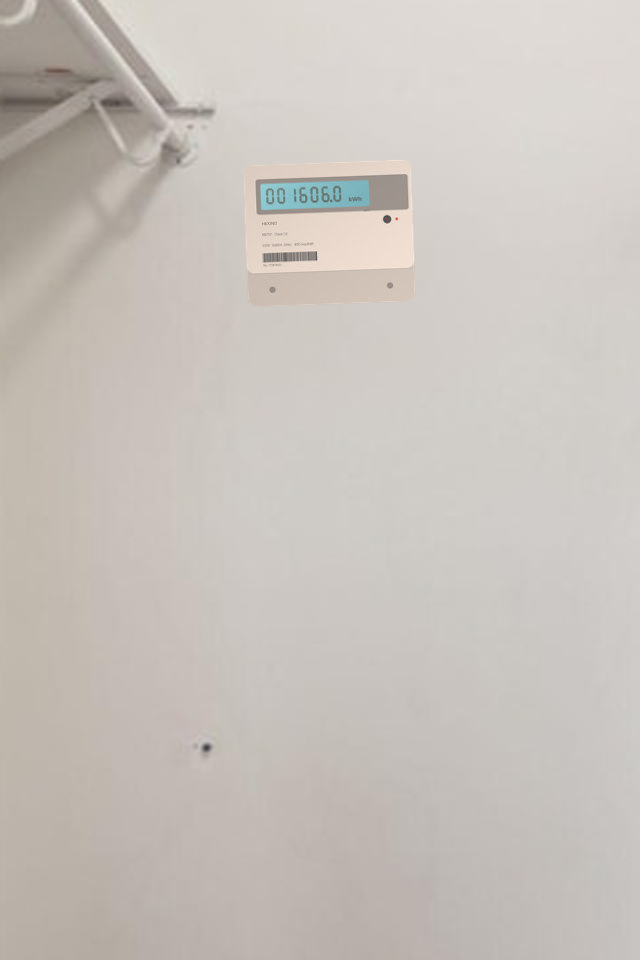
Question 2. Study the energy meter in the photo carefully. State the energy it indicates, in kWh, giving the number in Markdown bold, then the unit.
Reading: **1606.0** kWh
